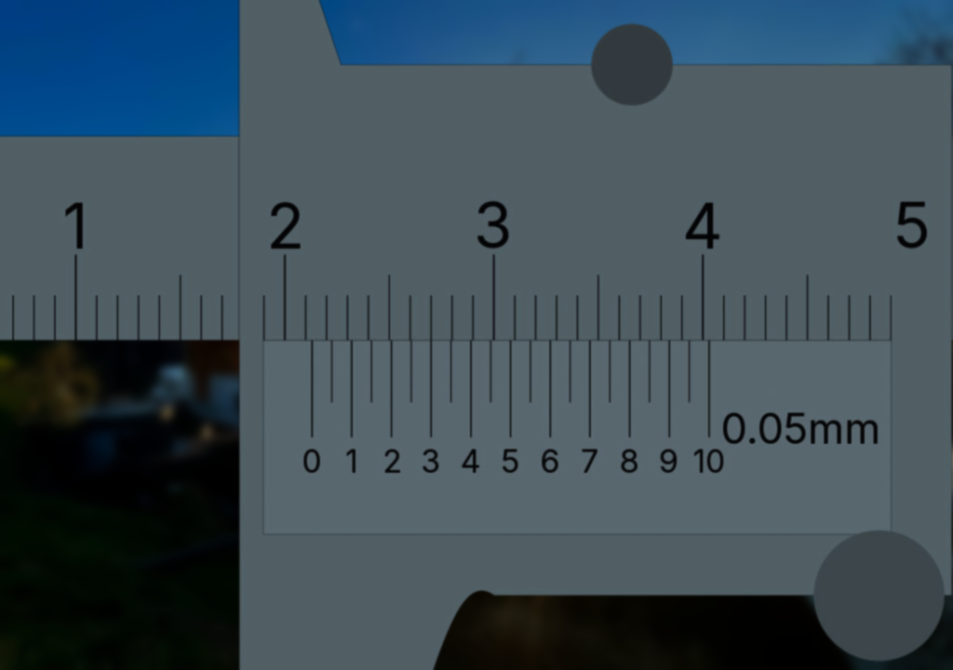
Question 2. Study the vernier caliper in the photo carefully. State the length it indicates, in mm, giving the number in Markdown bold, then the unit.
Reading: **21.3** mm
